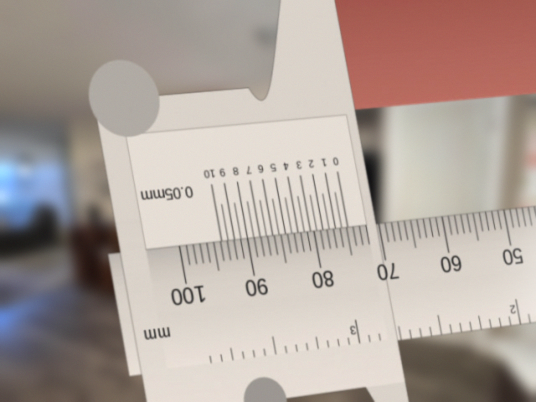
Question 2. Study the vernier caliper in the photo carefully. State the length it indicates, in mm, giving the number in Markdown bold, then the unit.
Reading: **74.8** mm
